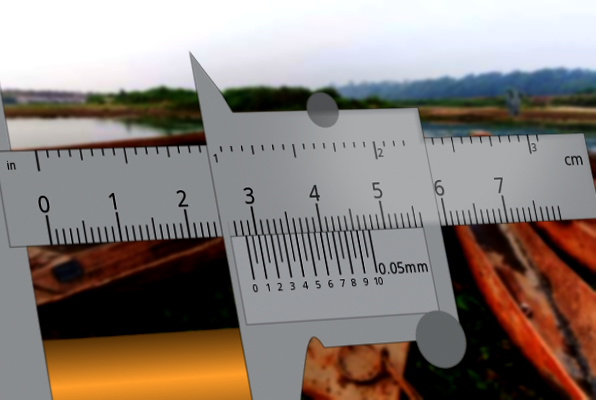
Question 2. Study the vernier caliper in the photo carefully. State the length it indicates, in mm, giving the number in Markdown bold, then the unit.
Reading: **28.4** mm
